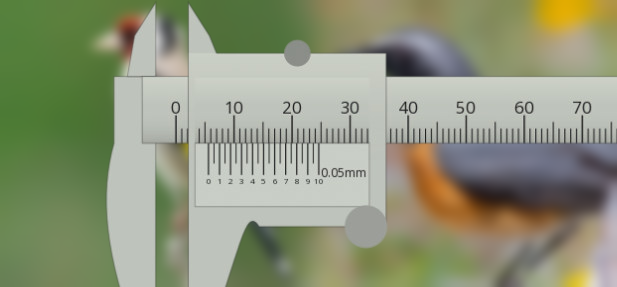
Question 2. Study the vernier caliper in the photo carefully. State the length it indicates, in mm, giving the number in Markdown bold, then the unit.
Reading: **5.6** mm
